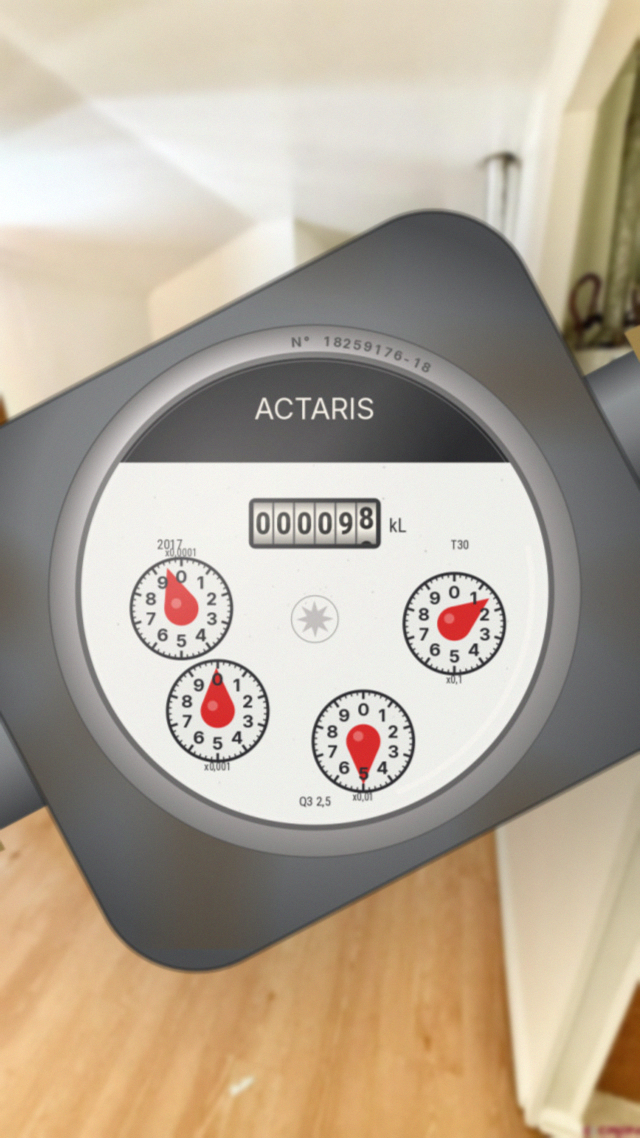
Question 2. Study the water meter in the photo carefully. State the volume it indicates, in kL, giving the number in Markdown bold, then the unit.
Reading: **98.1499** kL
